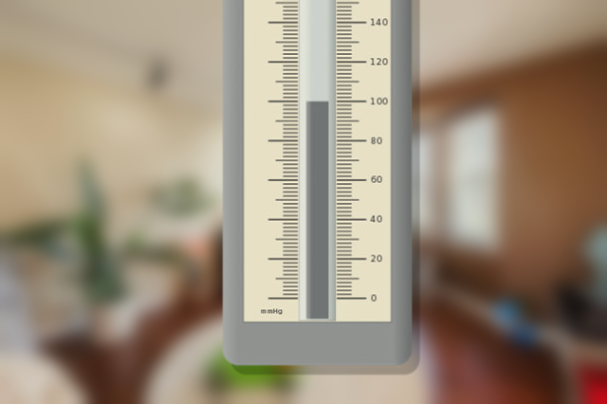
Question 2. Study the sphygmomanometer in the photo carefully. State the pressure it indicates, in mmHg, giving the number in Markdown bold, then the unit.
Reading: **100** mmHg
